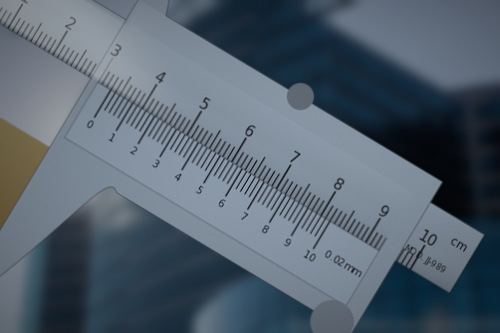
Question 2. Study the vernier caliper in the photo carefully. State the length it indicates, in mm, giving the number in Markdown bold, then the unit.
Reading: **33.0** mm
